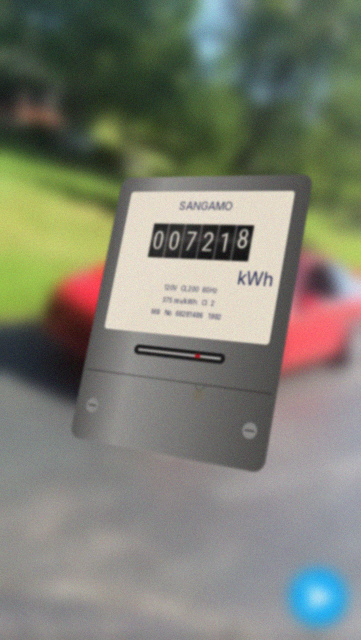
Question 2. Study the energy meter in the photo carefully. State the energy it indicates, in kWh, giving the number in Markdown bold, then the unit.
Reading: **7218** kWh
